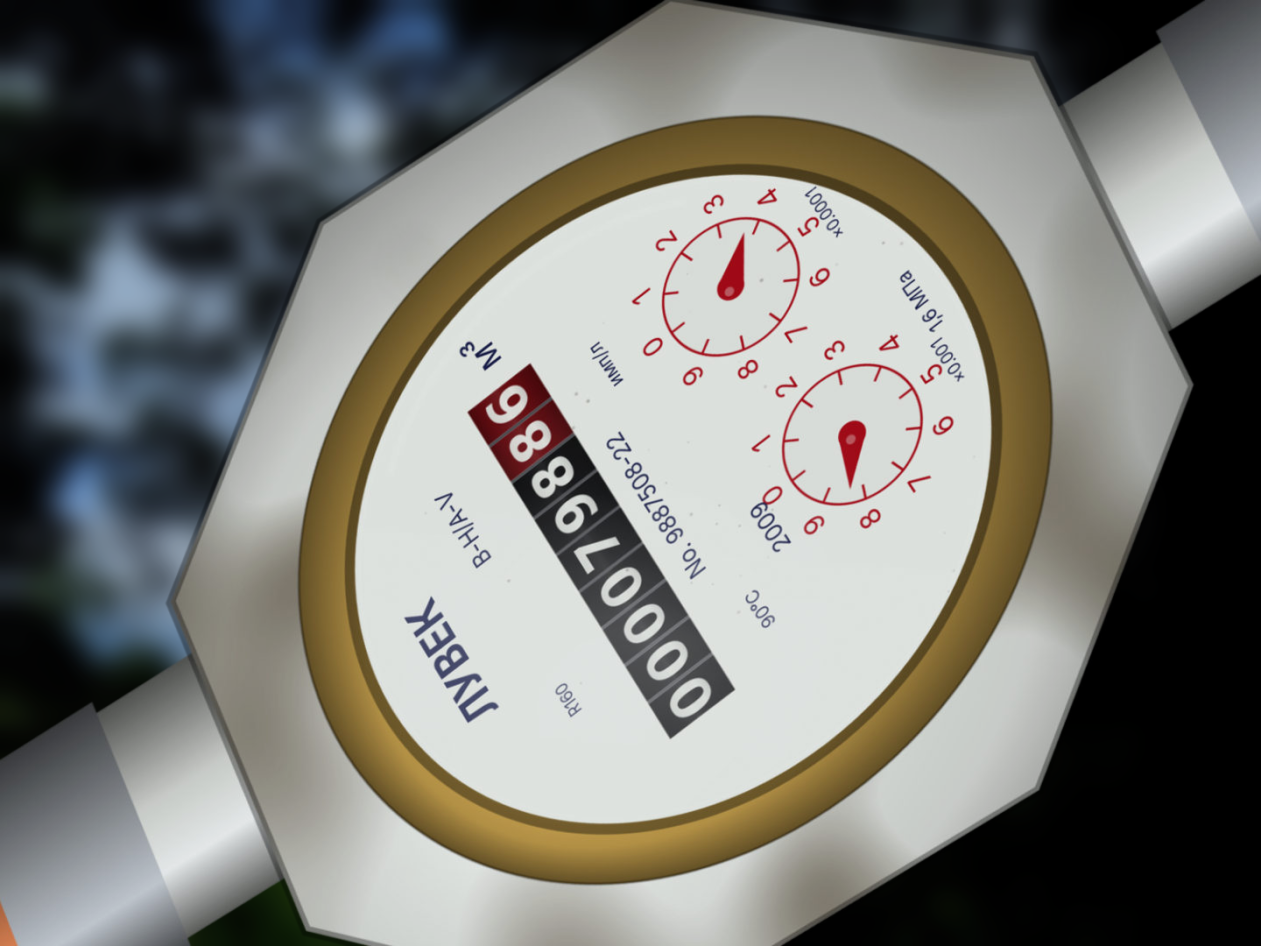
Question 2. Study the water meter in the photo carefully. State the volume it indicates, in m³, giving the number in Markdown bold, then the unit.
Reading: **798.8683** m³
